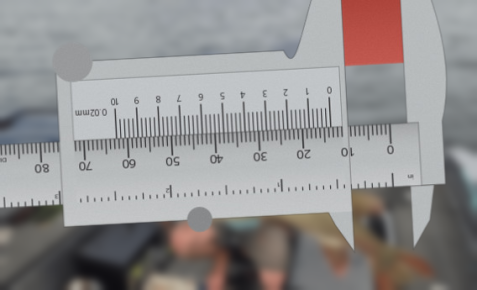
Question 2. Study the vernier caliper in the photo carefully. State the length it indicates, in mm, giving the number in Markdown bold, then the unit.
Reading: **13.5** mm
